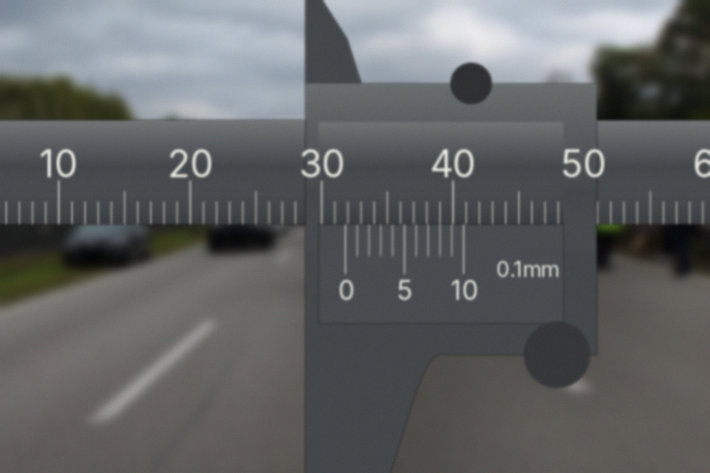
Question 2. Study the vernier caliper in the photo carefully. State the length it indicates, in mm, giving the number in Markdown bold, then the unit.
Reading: **31.8** mm
